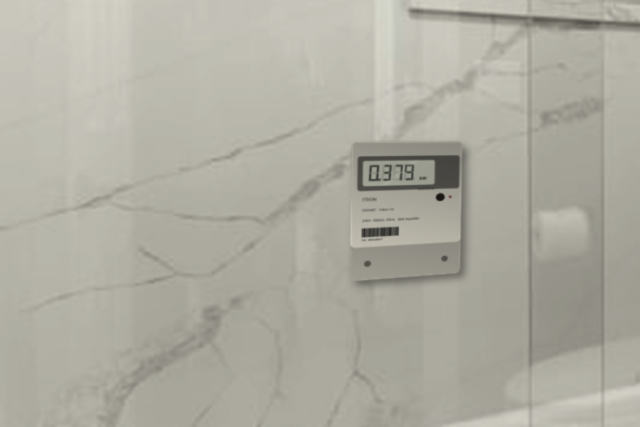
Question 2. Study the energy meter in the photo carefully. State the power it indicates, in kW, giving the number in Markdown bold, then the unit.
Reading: **0.379** kW
